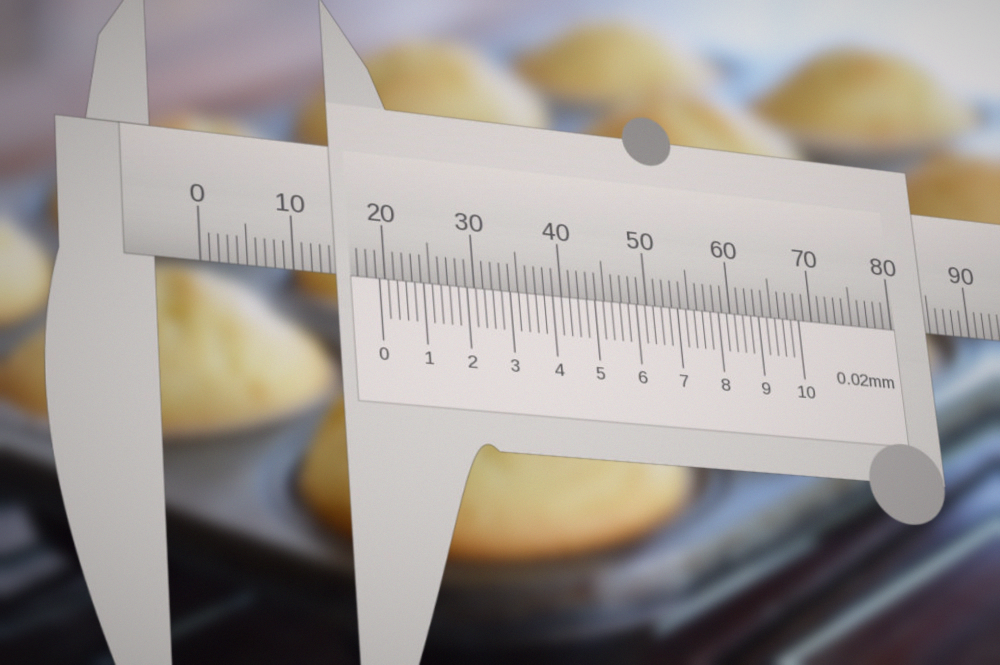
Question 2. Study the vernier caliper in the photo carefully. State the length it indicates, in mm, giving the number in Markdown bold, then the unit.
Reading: **19.4** mm
